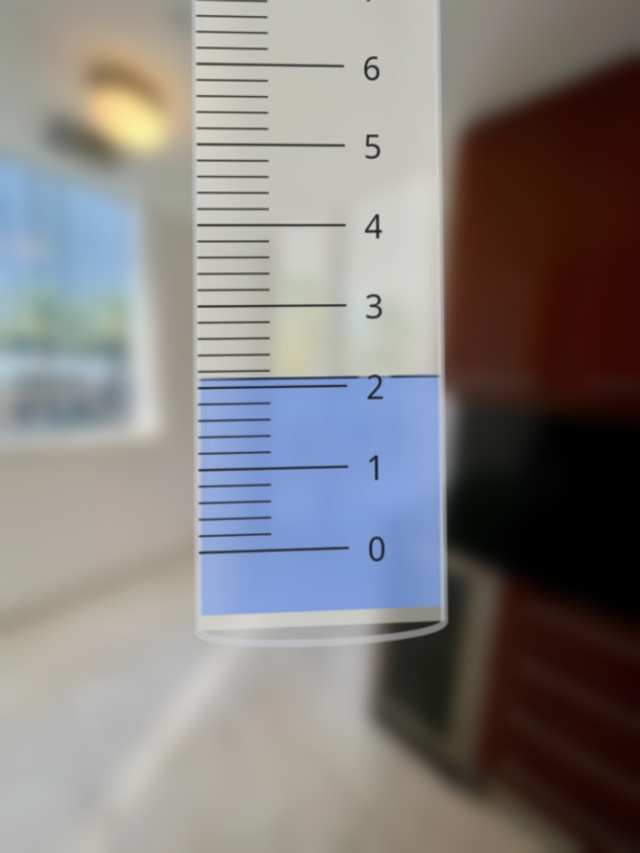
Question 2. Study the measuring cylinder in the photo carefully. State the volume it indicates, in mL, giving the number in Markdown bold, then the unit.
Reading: **2.1** mL
